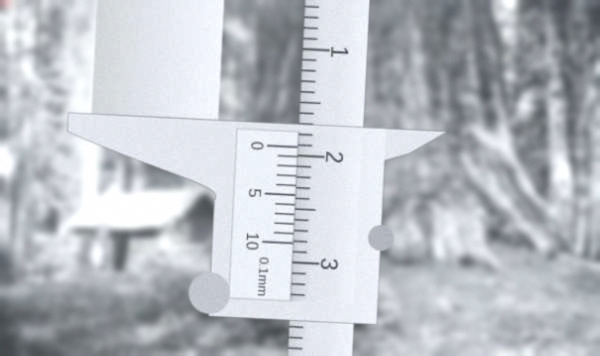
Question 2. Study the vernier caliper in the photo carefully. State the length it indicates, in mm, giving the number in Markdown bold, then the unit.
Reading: **19.2** mm
